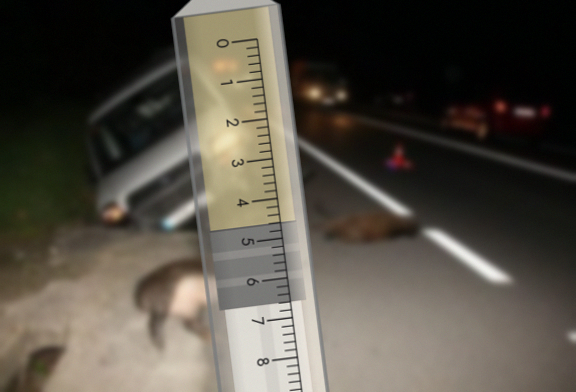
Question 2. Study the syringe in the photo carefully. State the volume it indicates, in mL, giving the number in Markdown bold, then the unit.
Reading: **4.6** mL
